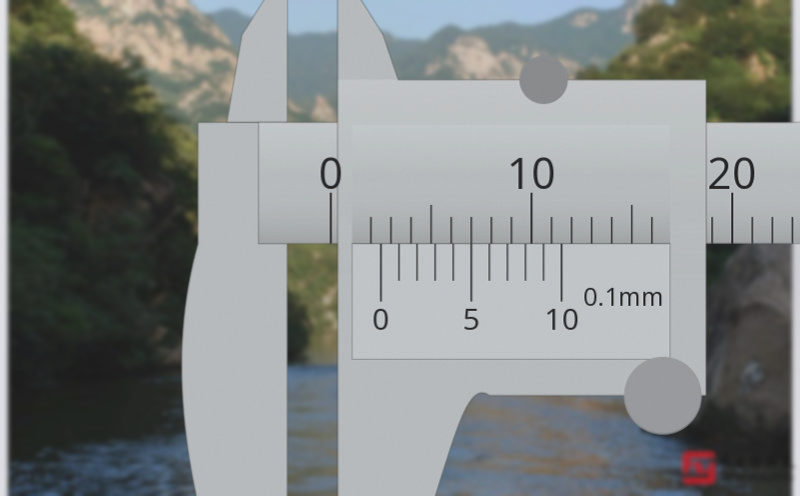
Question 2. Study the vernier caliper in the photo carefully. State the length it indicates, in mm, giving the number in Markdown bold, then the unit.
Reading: **2.5** mm
